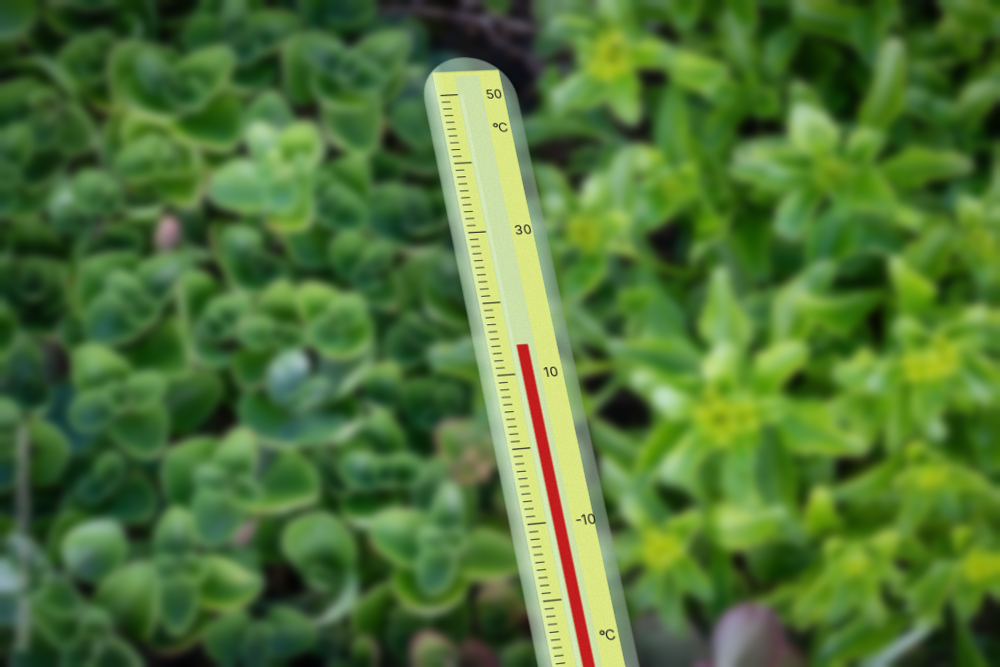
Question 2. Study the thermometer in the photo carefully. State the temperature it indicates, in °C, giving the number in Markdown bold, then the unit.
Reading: **14** °C
